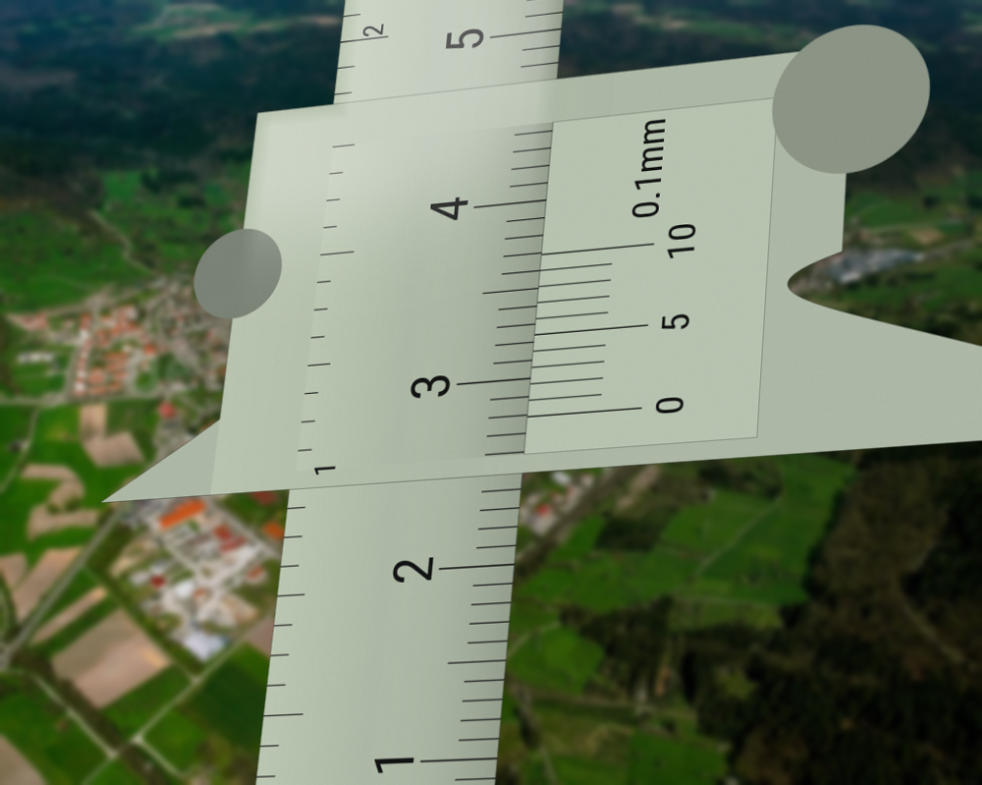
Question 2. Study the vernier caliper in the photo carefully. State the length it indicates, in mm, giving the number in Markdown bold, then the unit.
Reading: **27.9** mm
